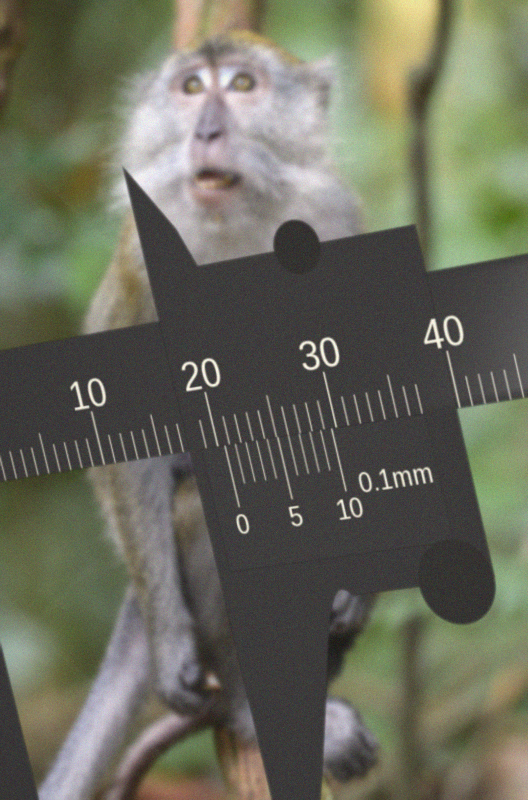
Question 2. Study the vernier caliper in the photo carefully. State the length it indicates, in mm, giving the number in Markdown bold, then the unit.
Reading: **20.6** mm
